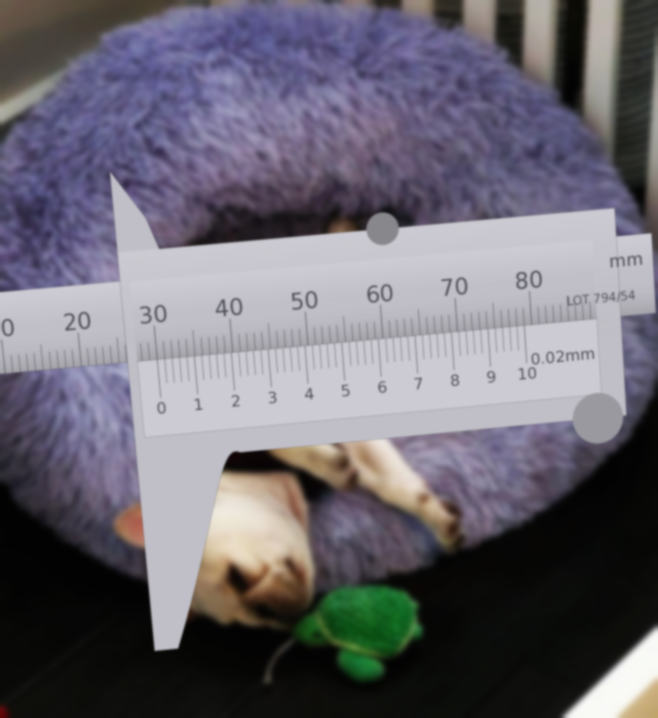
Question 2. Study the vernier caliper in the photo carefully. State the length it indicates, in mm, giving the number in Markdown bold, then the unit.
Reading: **30.0** mm
